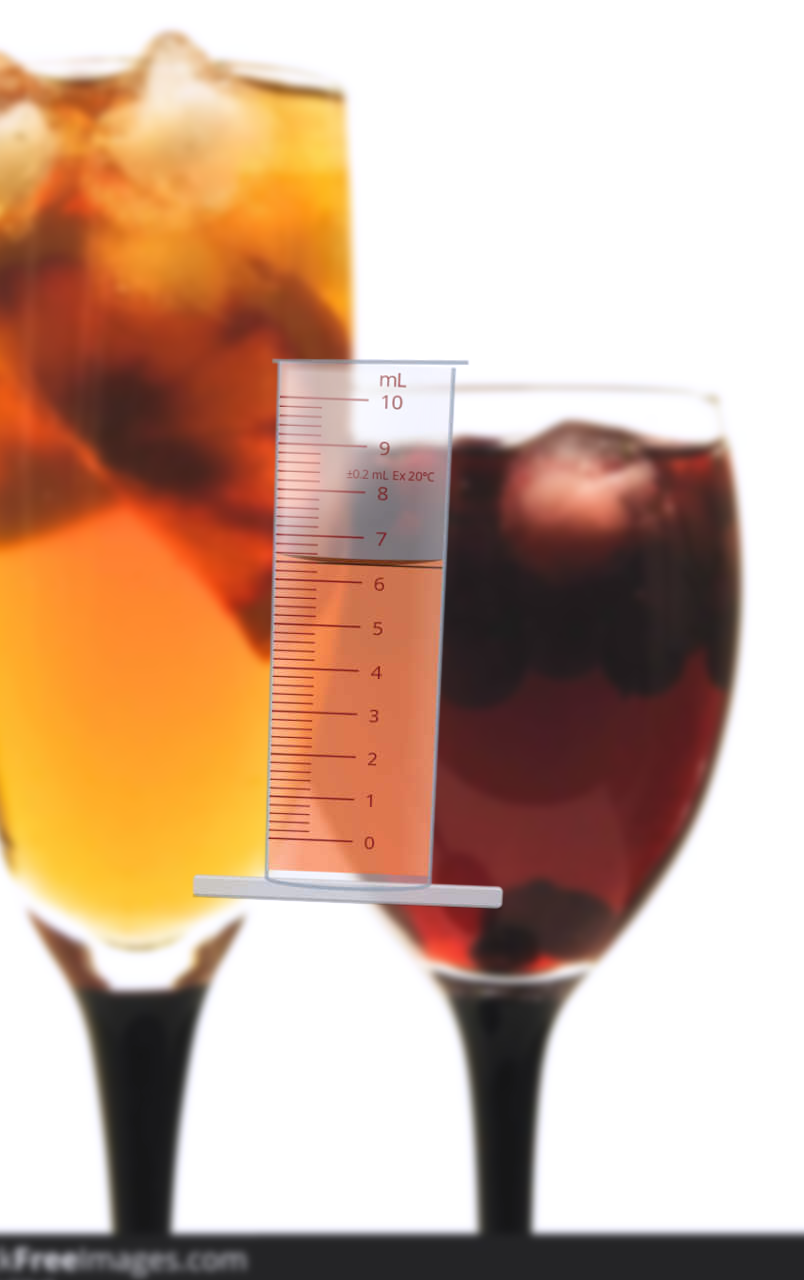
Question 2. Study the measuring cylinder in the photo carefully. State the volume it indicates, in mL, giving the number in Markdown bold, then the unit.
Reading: **6.4** mL
